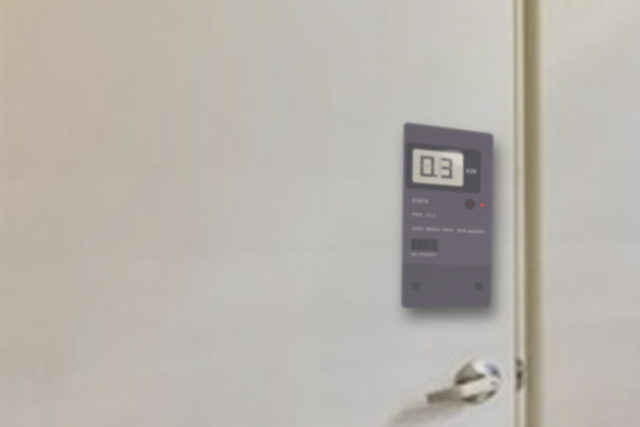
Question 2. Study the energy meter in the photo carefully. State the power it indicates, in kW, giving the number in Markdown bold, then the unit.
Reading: **0.3** kW
